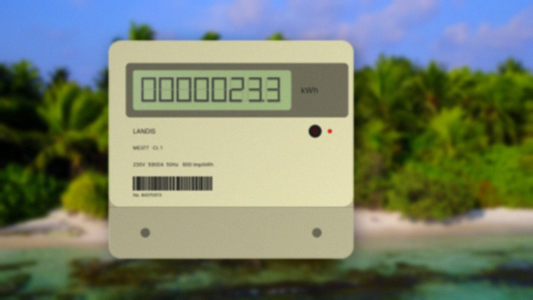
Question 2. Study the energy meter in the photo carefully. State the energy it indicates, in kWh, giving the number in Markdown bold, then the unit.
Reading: **23.3** kWh
